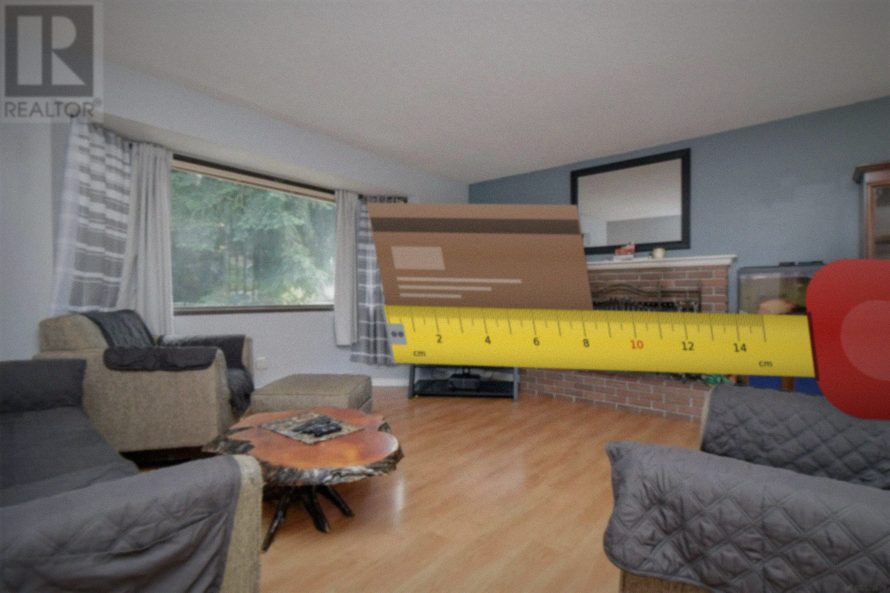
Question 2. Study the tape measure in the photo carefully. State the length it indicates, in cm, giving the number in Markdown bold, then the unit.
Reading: **8.5** cm
